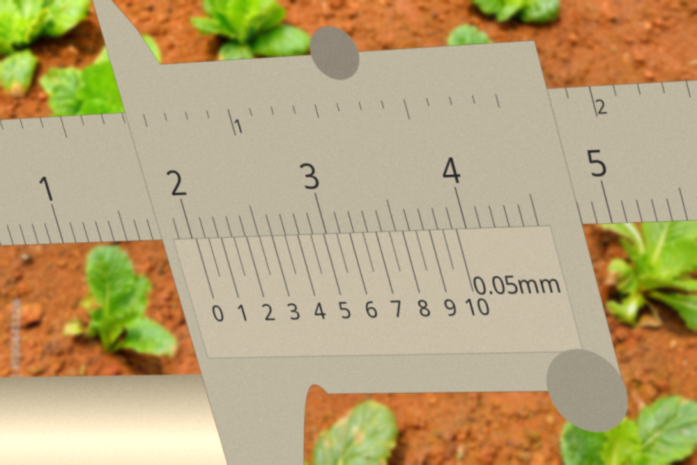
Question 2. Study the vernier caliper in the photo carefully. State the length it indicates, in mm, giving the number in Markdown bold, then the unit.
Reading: **20.3** mm
